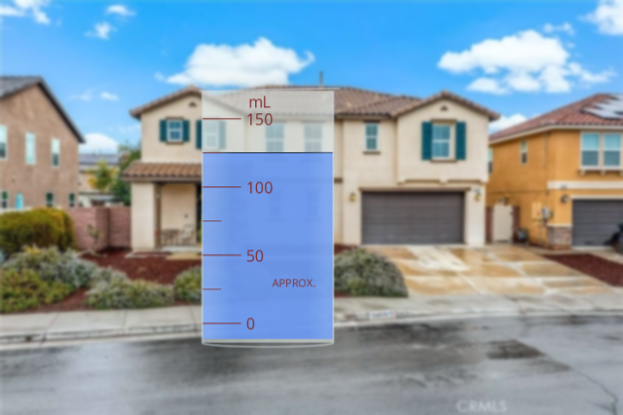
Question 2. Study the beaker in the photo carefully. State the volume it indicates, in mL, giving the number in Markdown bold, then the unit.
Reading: **125** mL
